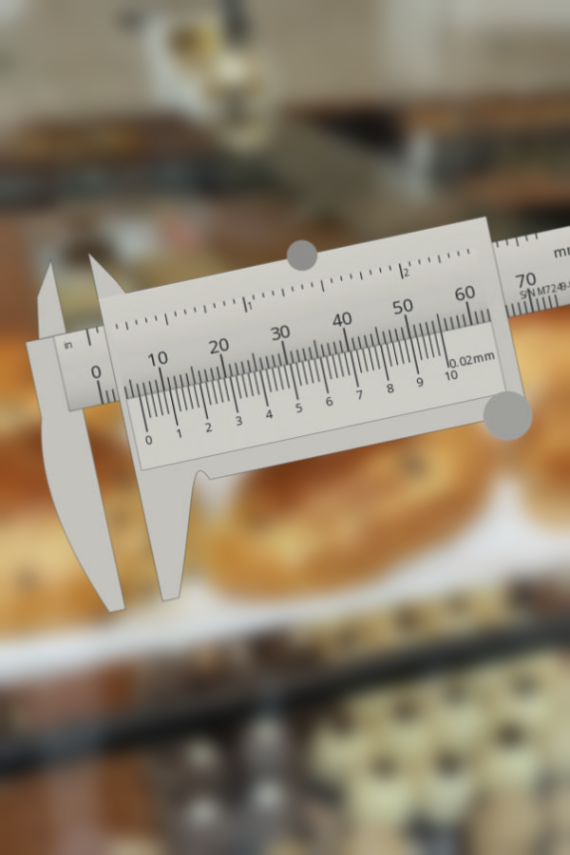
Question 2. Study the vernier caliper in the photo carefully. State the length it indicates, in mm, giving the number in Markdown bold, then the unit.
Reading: **6.0** mm
